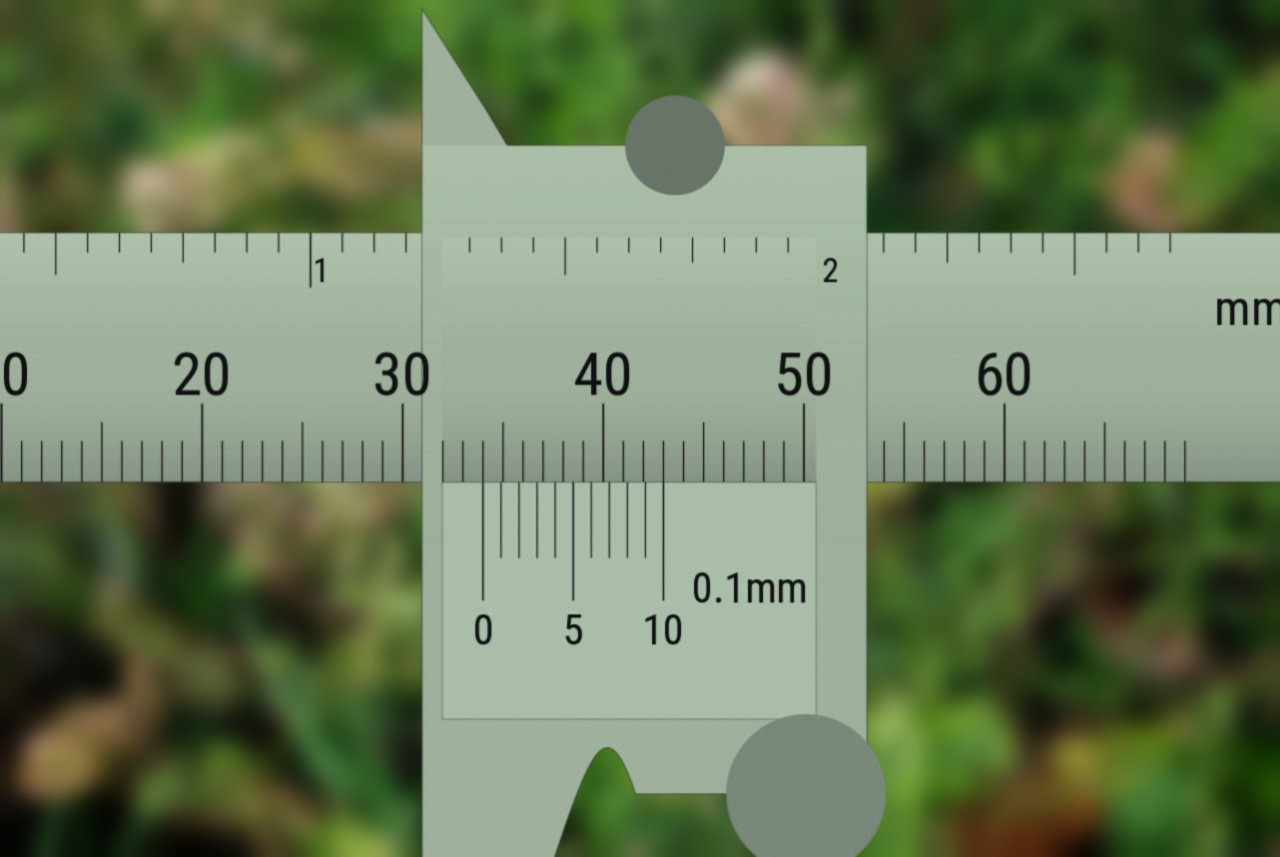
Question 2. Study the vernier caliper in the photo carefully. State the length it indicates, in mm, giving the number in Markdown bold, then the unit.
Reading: **34.0** mm
